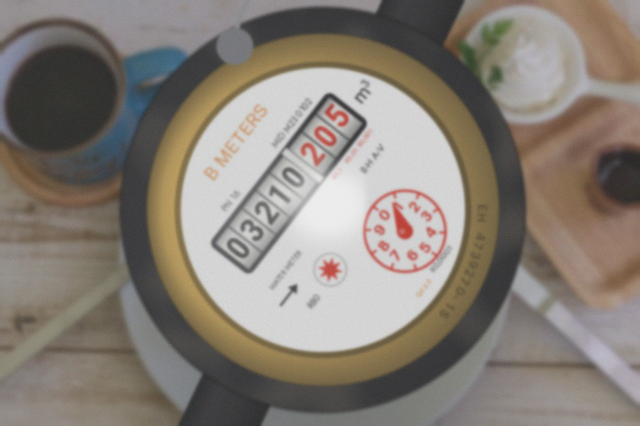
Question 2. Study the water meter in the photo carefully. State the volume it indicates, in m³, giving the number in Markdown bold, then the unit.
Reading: **3210.2050** m³
